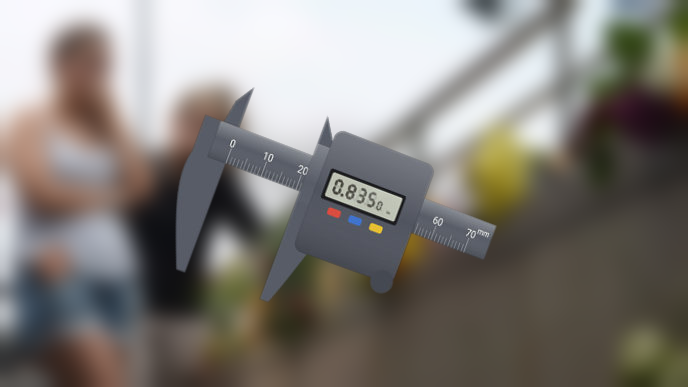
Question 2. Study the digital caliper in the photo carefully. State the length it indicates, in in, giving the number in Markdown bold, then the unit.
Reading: **0.8350** in
